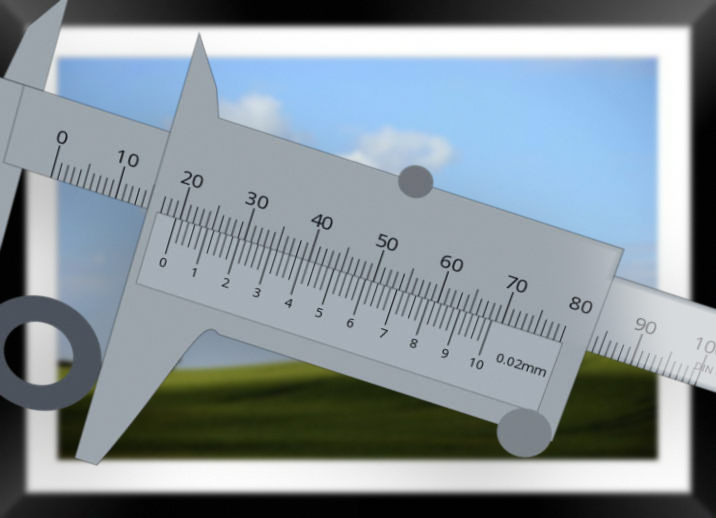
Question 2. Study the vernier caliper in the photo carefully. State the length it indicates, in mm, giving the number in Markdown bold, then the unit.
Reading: **19.4** mm
